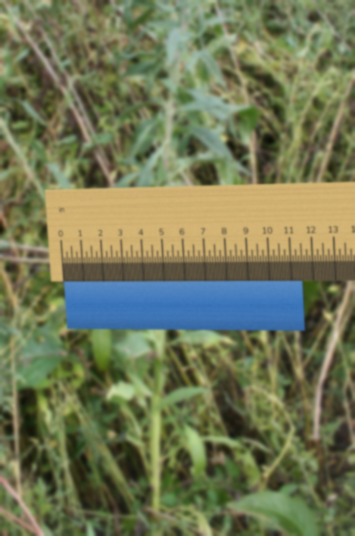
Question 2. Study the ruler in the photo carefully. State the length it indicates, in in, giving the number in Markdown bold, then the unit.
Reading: **11.5** in
